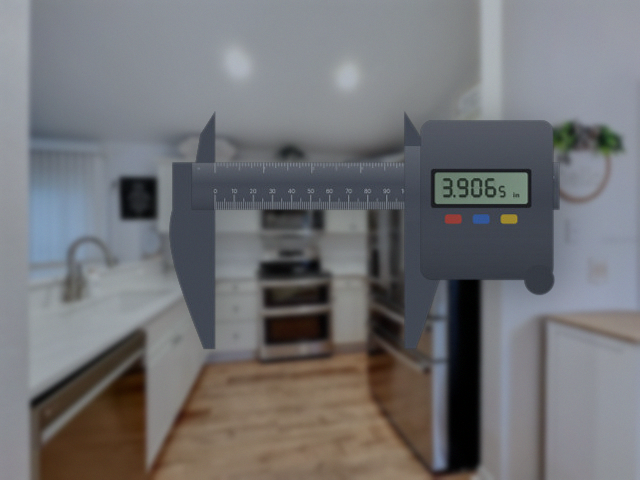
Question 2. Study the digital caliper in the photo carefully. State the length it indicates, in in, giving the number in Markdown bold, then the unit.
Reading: **3.9065** in
